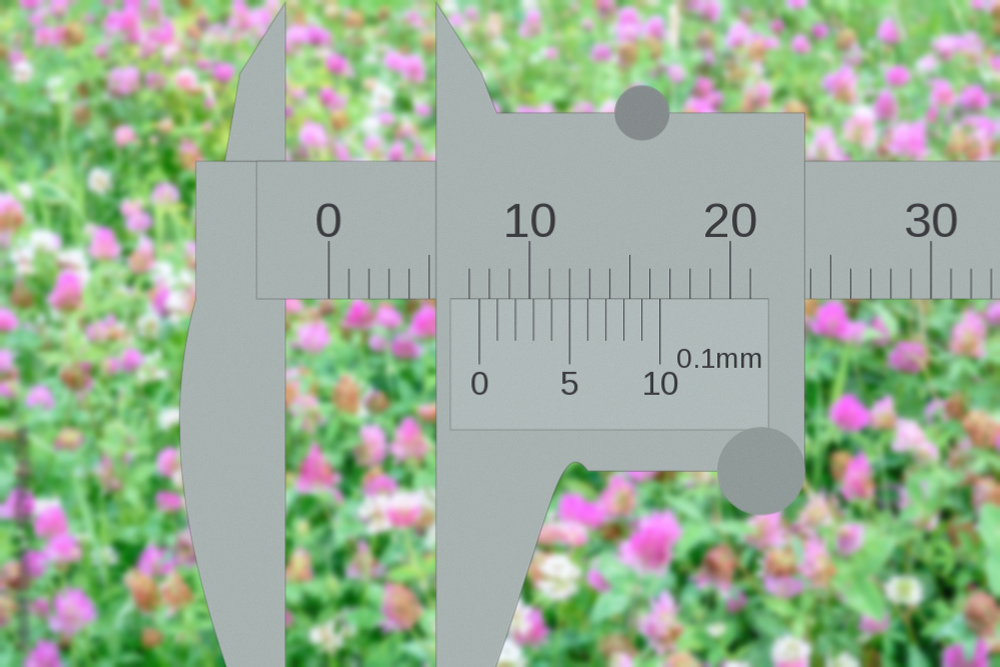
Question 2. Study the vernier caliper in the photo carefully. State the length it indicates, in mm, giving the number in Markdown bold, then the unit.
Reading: **7.5** mm
